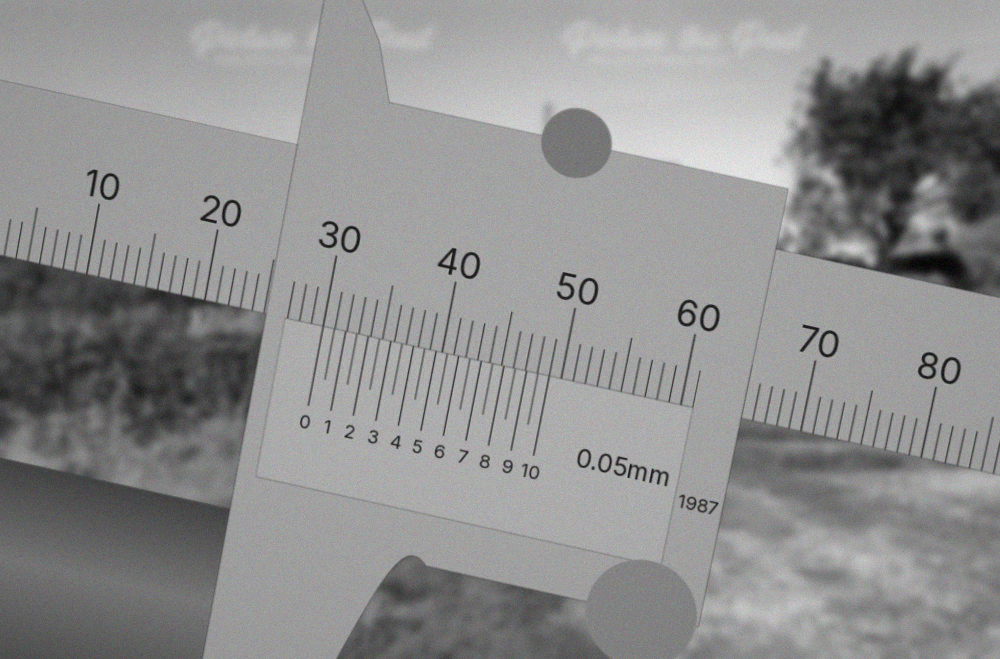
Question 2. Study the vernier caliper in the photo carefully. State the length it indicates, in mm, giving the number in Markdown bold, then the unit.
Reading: **30.0** mm
